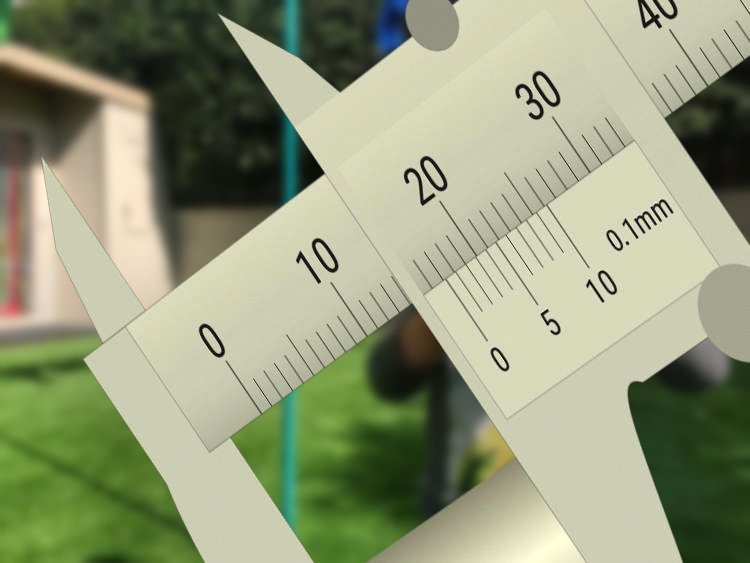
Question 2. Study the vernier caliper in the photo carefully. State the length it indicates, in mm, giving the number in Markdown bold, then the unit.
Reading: **17.2** mm
